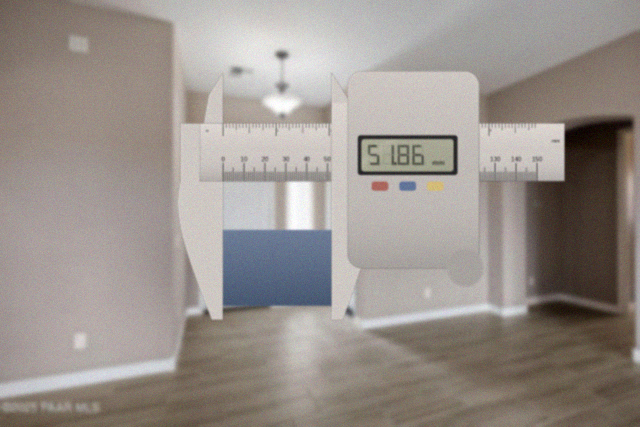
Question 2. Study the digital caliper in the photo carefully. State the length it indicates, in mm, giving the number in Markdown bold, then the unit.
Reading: **51.86** mm
